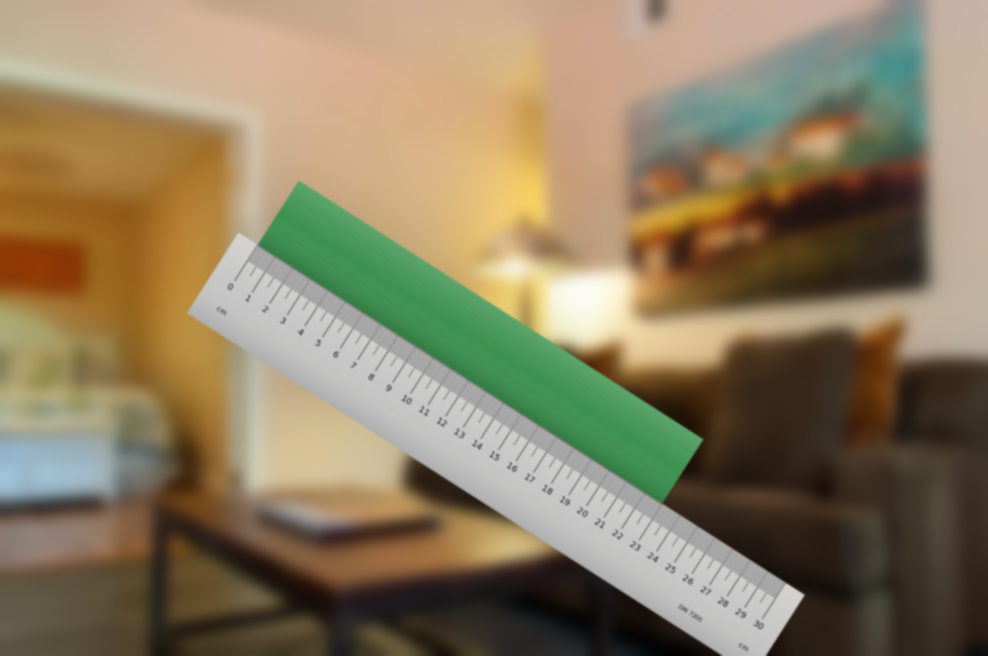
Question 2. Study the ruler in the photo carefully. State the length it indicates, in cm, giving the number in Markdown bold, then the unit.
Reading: **23** cm
